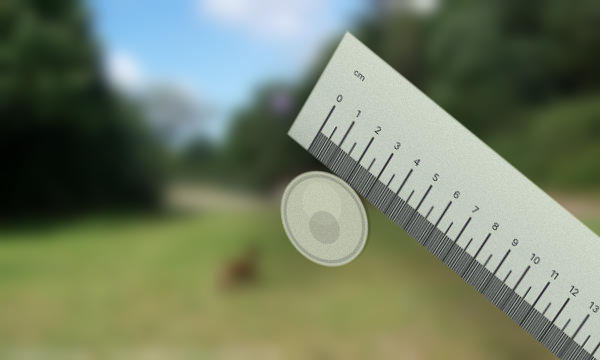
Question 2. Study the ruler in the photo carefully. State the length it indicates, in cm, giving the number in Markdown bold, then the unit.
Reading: **4** cm
